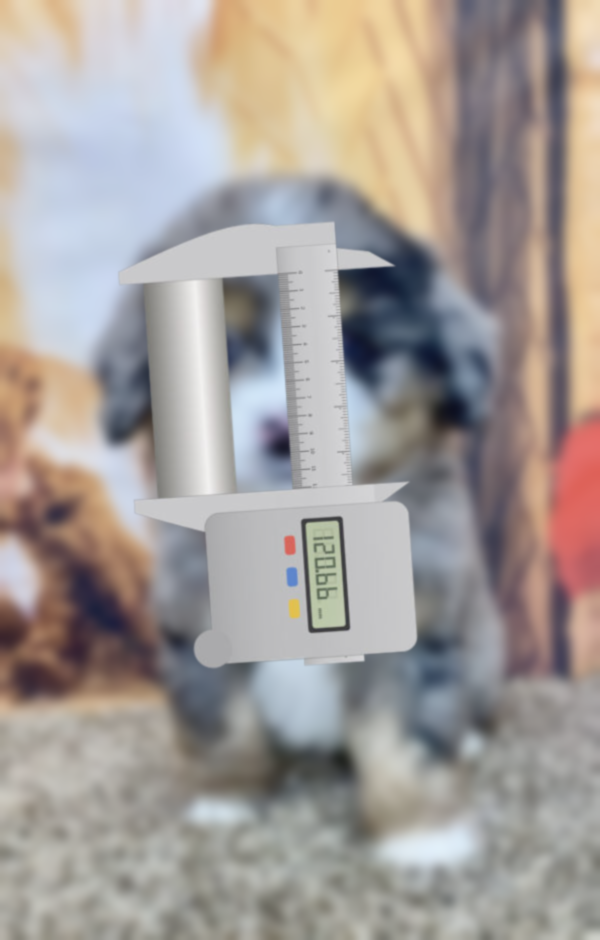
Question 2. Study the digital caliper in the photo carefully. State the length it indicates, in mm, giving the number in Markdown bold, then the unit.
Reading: **120.66** mm
